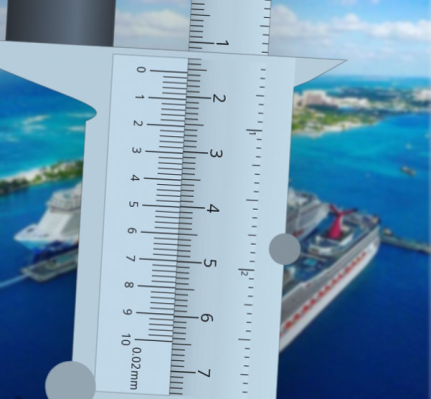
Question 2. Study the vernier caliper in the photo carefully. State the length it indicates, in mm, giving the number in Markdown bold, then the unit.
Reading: **15.6** mm
